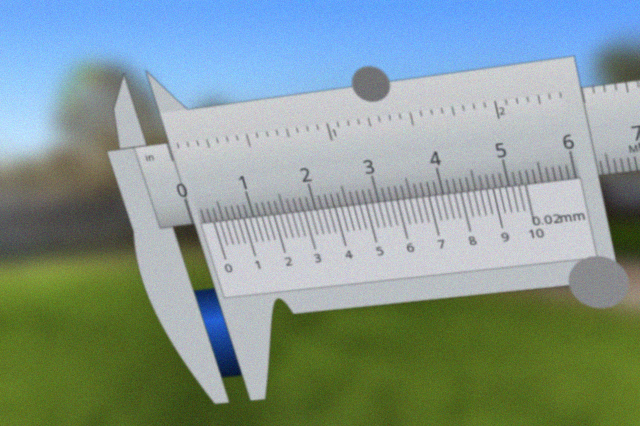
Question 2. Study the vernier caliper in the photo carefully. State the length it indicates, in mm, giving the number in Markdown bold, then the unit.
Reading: **3.5** mm
